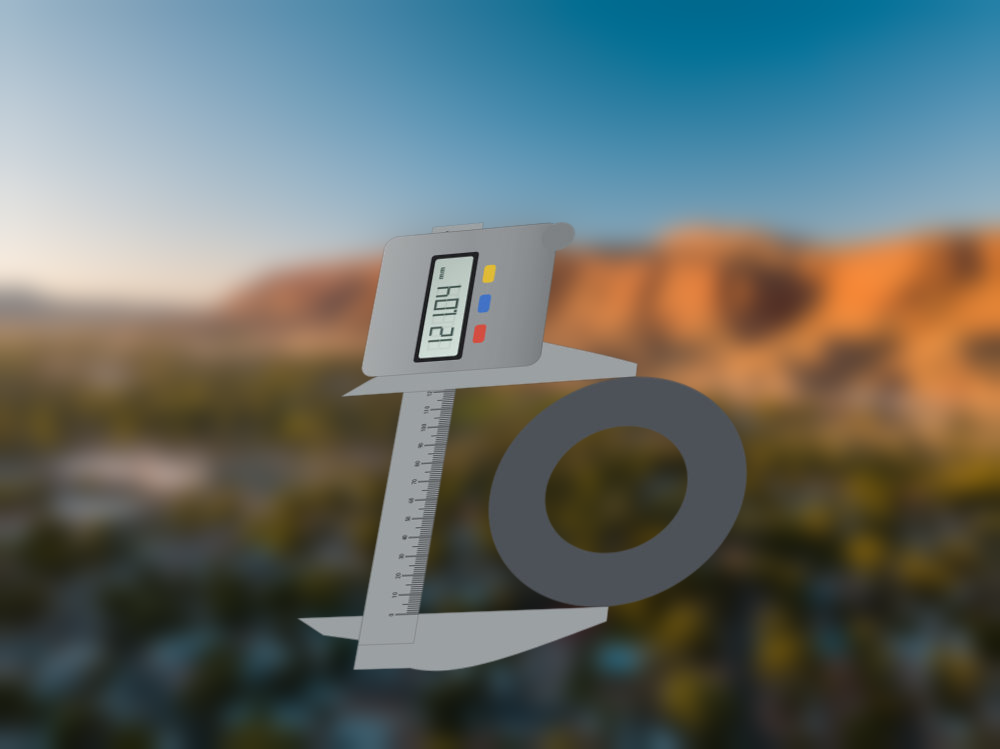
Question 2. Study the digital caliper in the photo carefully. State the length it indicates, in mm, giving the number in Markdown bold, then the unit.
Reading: **121.04** mm
